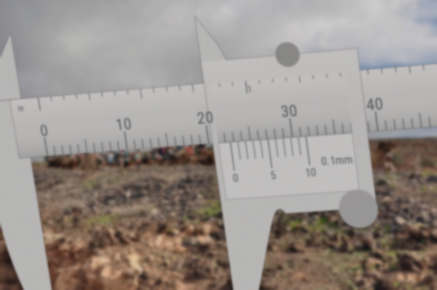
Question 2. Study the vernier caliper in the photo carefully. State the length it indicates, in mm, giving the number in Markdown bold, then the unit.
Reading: **22.6** mm
